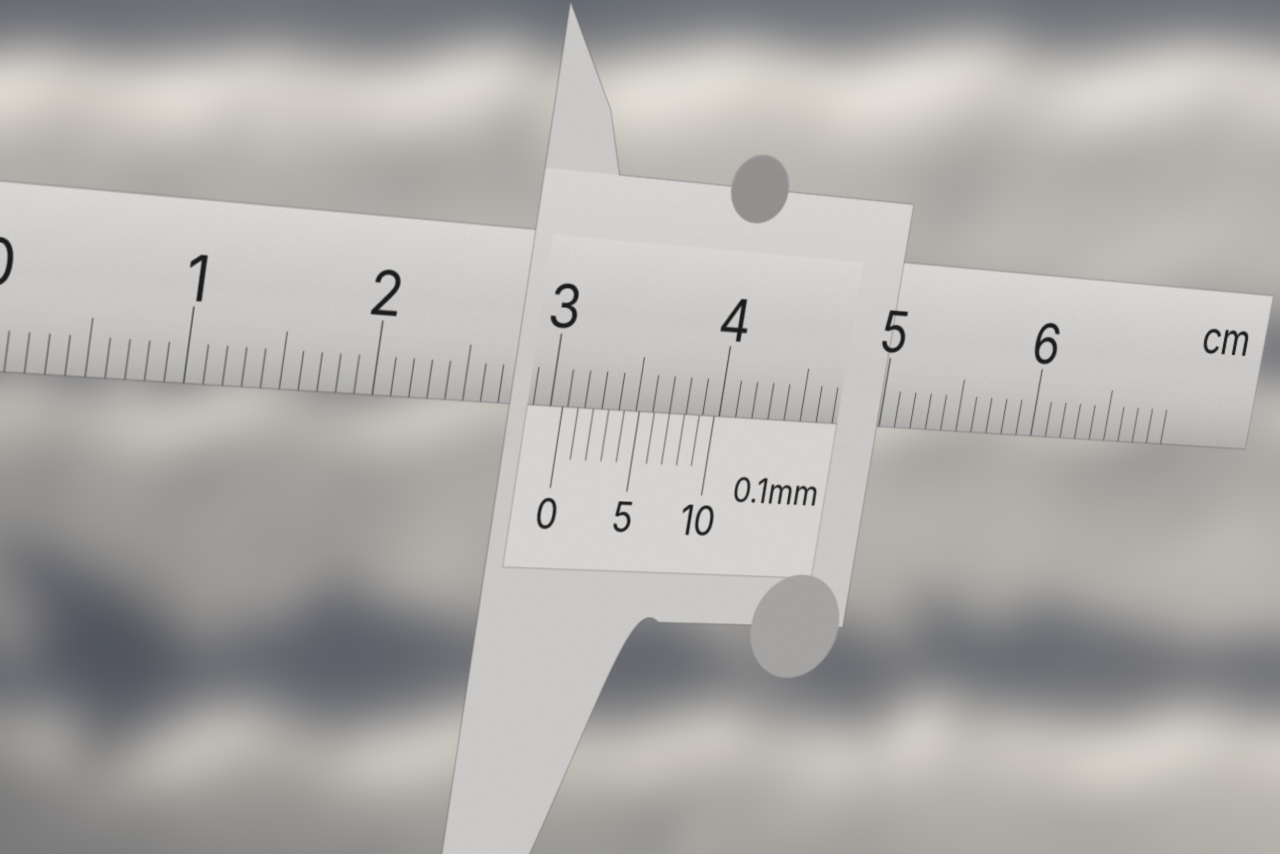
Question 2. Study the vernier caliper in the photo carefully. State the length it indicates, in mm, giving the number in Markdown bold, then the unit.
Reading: **30.7** mm
